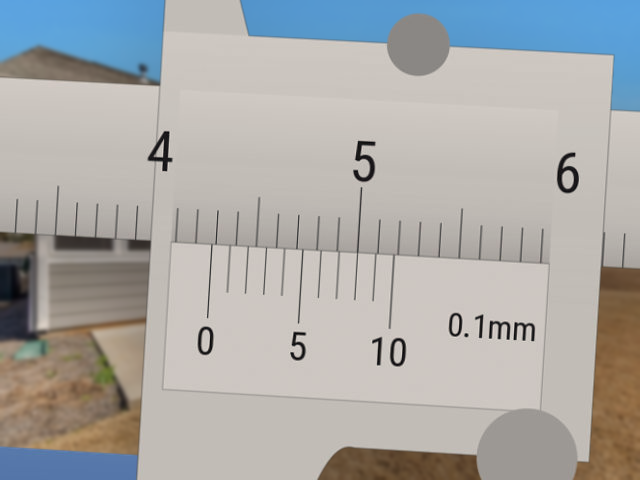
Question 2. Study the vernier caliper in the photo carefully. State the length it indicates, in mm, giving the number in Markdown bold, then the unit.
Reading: **42.8** mm
